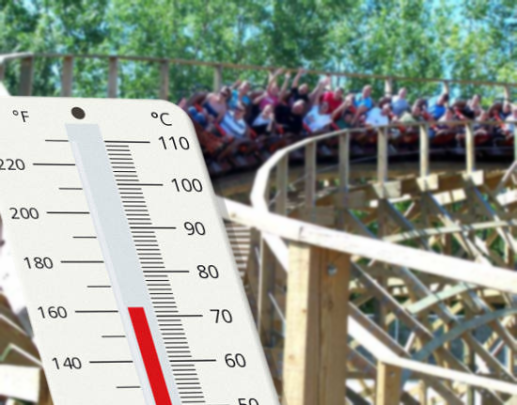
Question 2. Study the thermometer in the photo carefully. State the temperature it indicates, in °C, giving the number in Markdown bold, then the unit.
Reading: **72** °C
